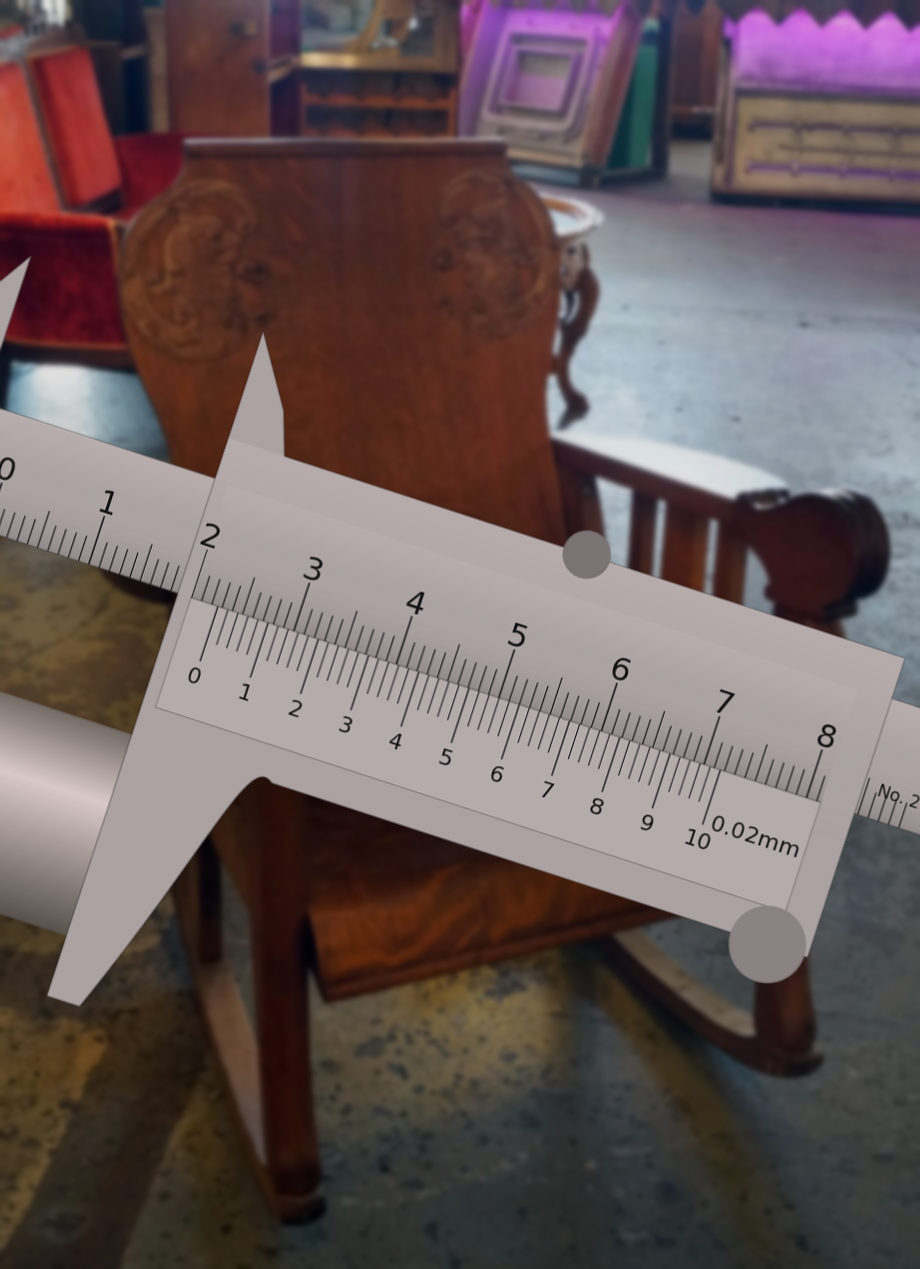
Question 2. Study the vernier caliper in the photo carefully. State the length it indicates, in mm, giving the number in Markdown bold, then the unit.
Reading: **22.6** mm
